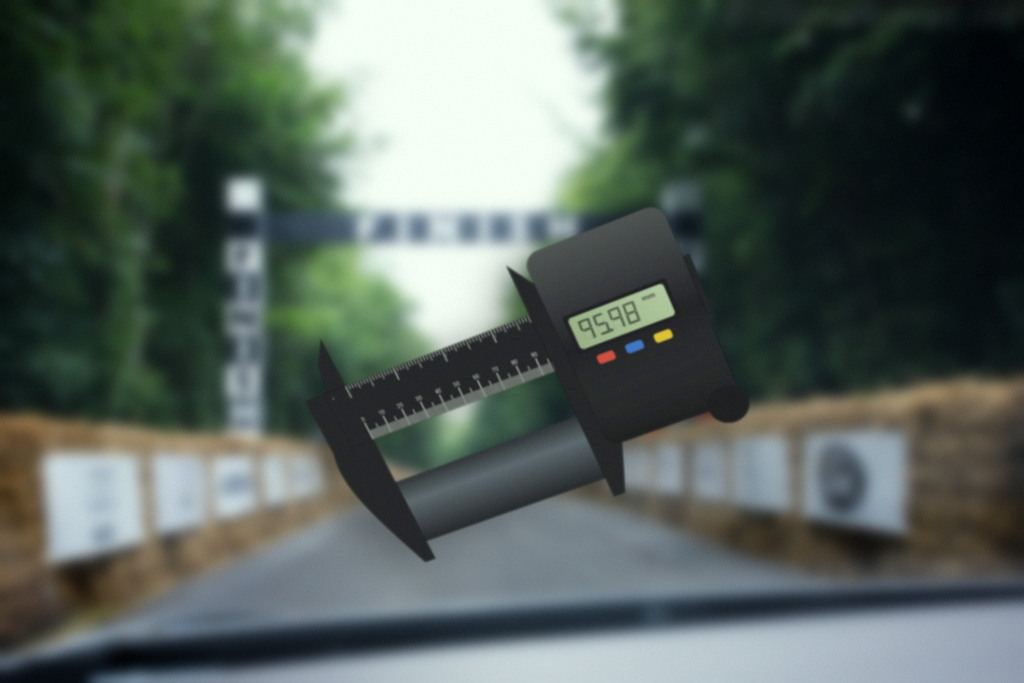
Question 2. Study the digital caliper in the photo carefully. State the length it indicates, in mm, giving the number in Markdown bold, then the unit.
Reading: **95.98** mm
